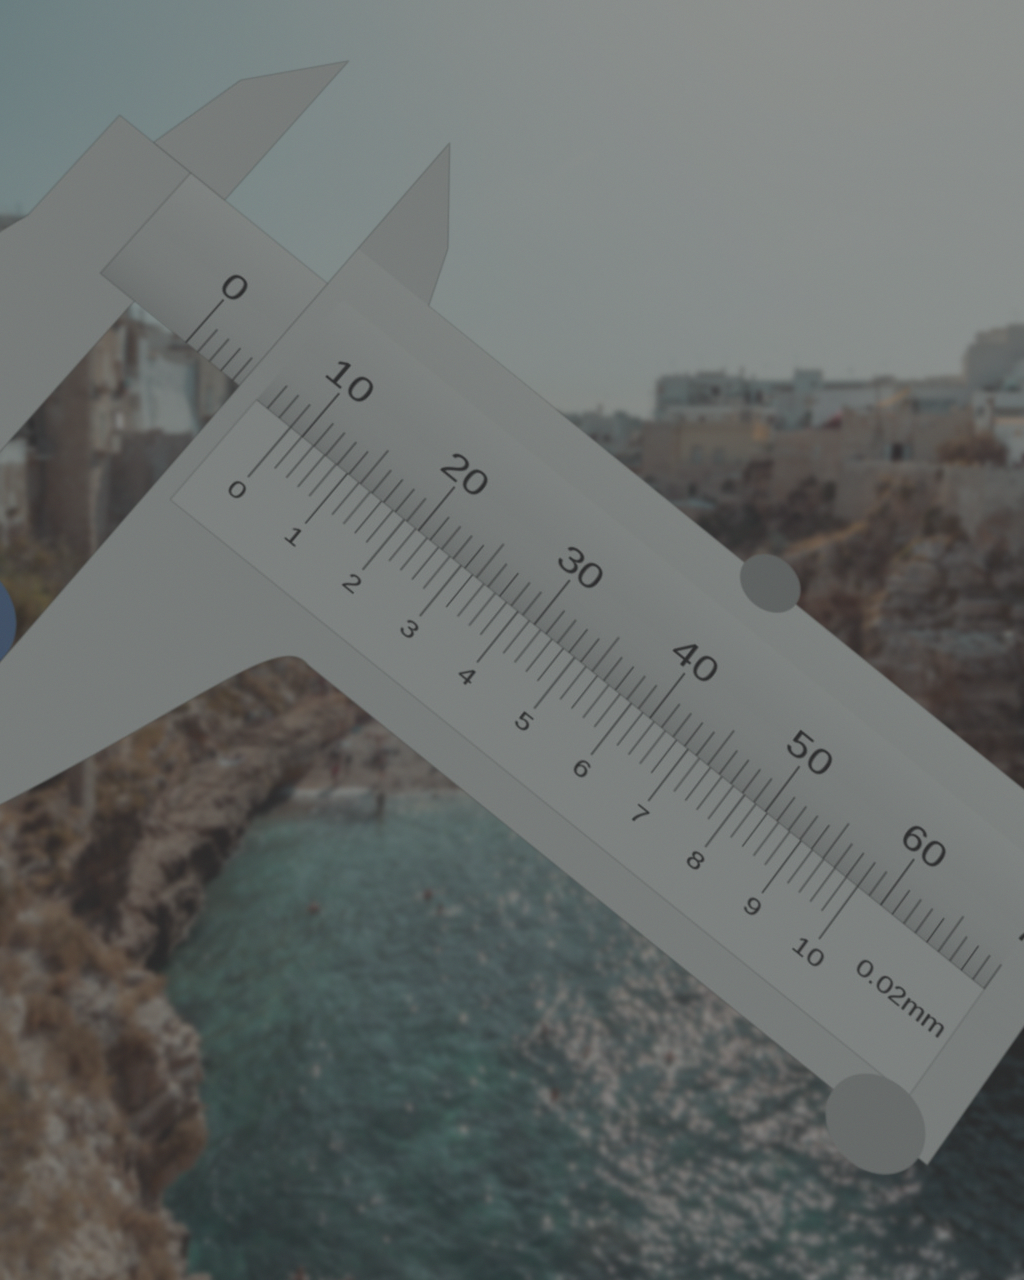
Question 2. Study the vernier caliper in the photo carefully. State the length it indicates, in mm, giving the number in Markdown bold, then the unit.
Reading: **9.0** mm
